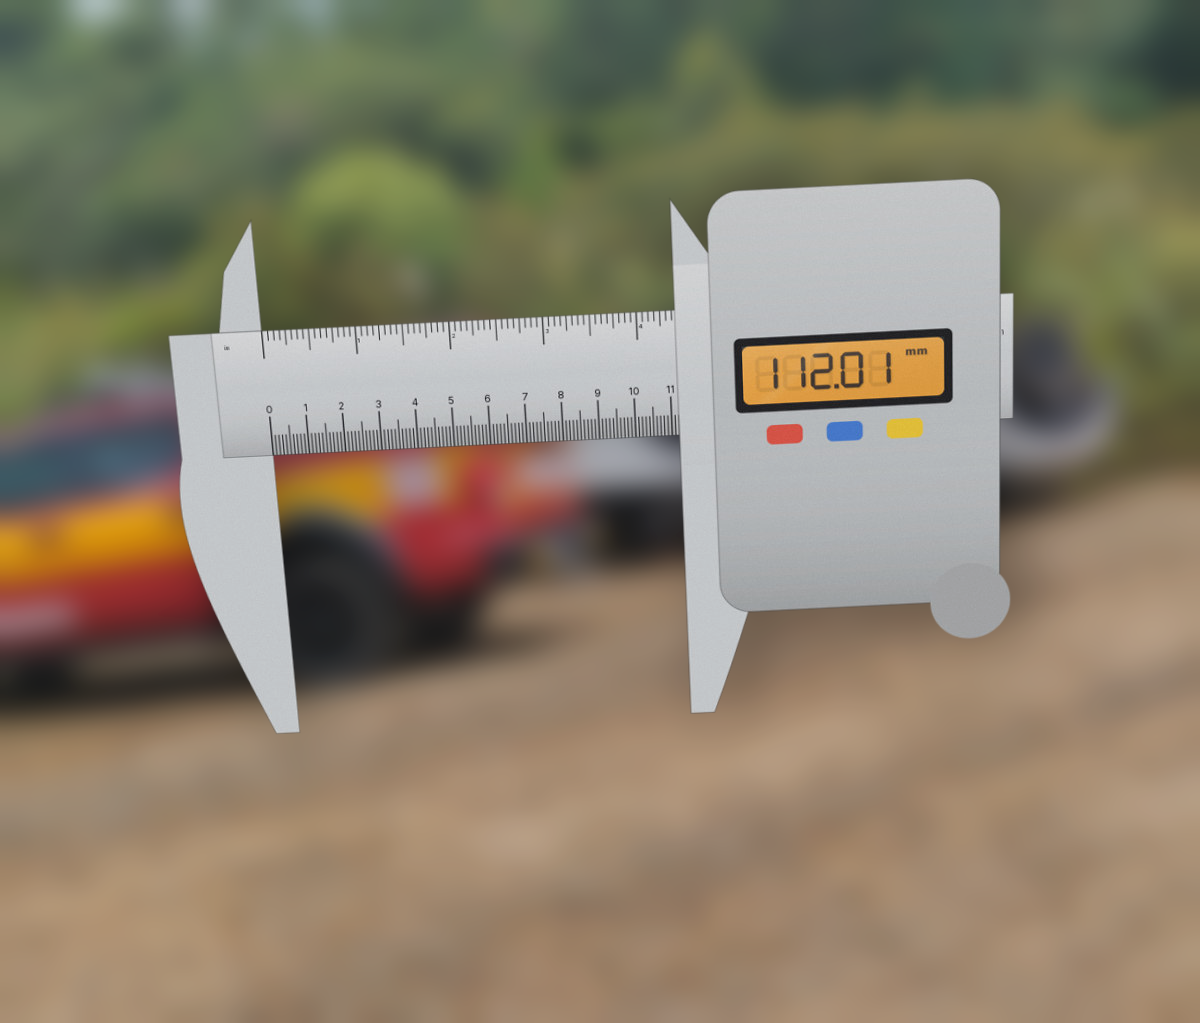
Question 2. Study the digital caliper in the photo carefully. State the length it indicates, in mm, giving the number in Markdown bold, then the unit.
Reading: **112.01** mm
